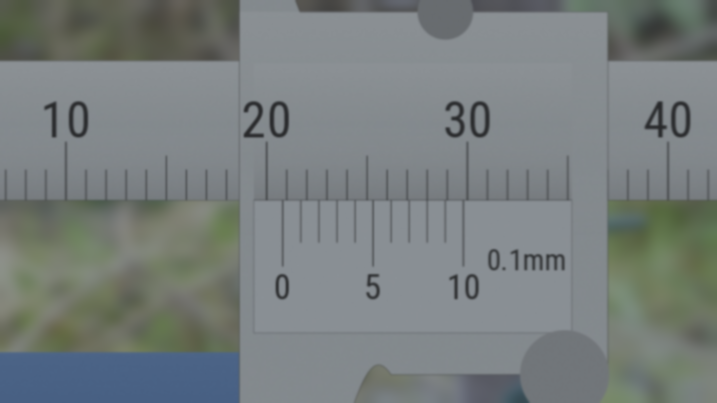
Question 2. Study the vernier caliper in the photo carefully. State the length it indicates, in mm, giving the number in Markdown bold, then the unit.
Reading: **20.8** mm
